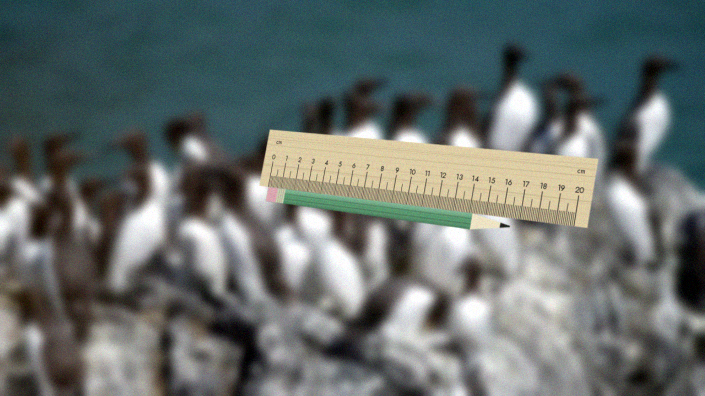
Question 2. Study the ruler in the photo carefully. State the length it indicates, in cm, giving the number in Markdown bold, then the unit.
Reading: **16.5** cm
